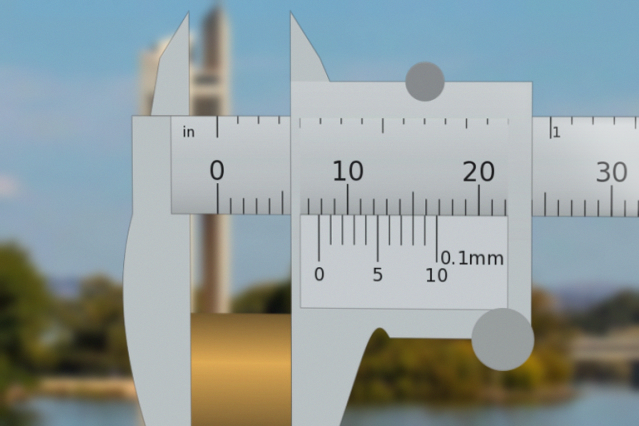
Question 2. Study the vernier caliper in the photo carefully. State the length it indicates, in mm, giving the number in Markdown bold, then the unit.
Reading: **7.8** mm
